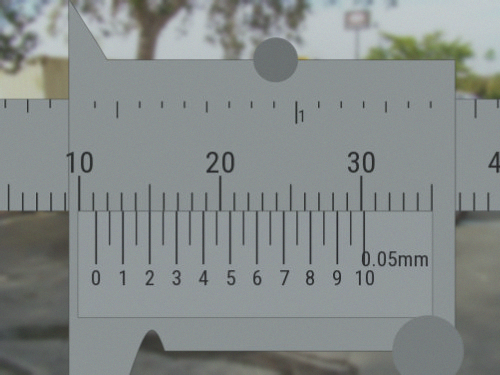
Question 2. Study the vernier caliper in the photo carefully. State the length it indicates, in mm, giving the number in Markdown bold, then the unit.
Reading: **11.2** mm
